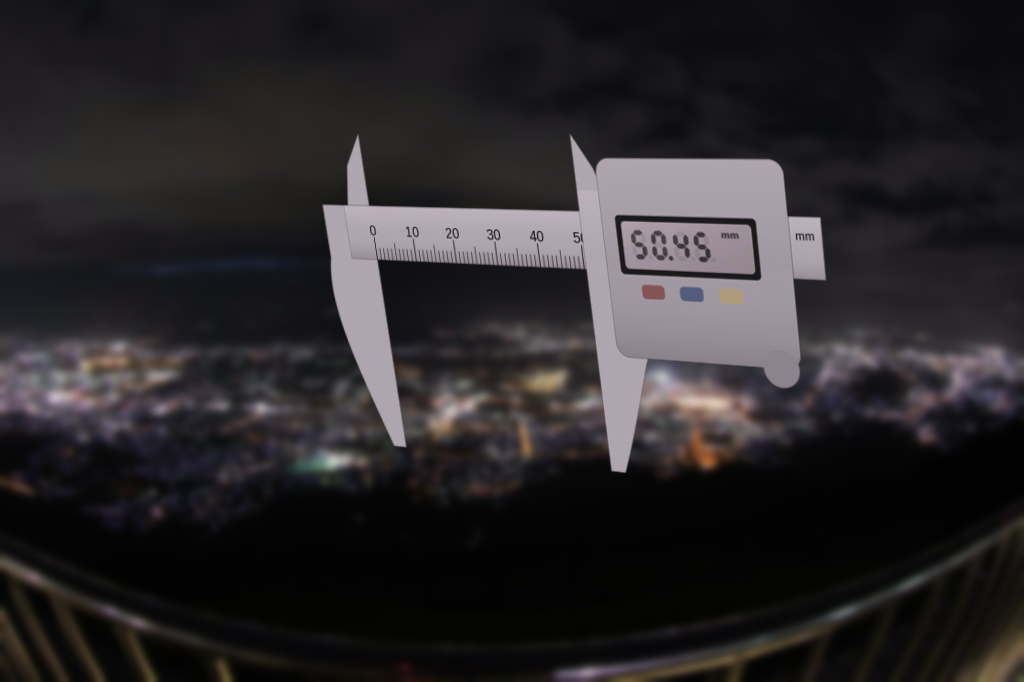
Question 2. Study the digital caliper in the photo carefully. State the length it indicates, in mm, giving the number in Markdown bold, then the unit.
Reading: **50.45** mm
